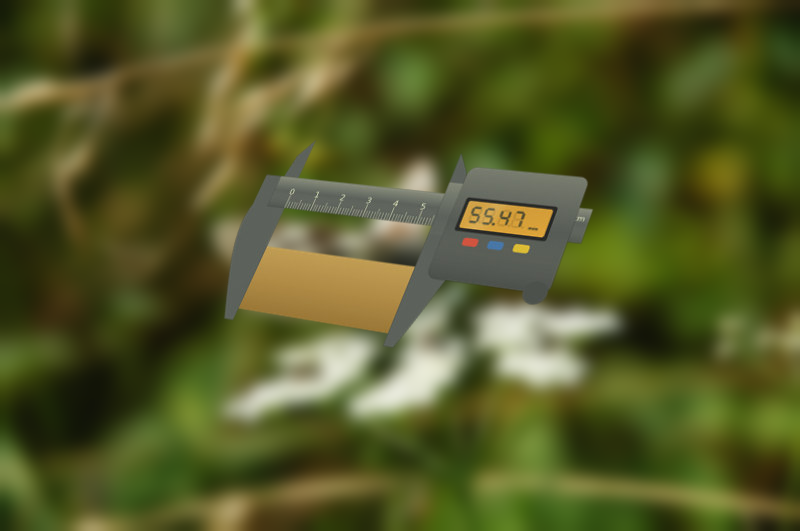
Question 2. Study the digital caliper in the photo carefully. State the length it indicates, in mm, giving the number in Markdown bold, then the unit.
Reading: **55.47** mm
